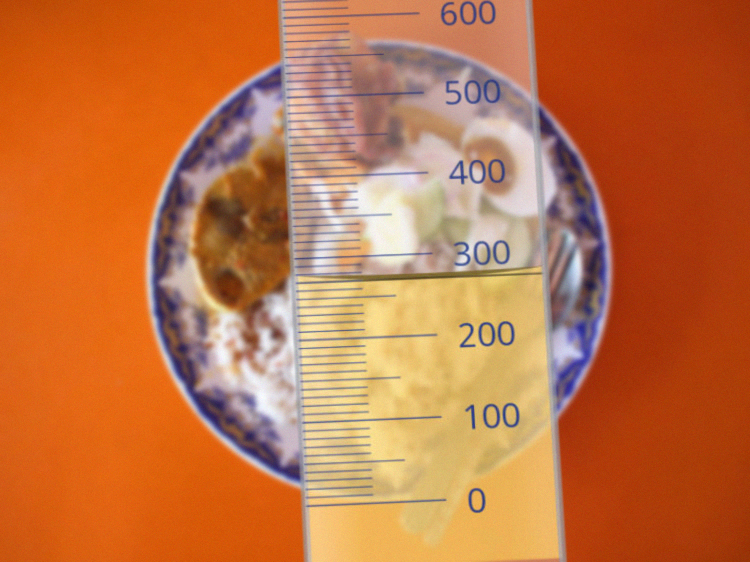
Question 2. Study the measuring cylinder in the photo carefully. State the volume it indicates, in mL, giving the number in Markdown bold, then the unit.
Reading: **270** mL
